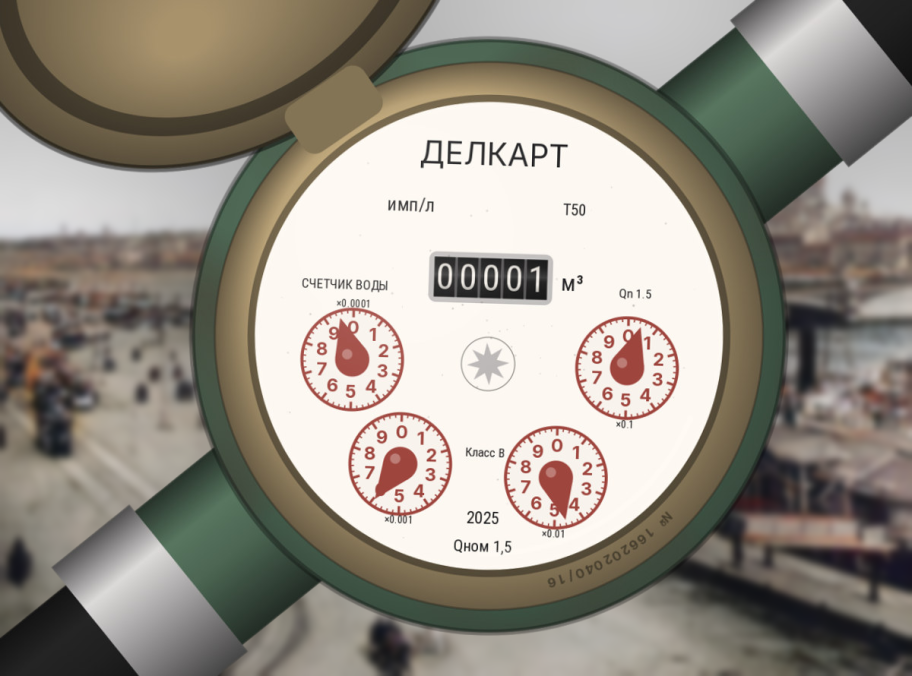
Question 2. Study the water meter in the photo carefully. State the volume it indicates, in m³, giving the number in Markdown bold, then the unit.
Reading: **1.0459** m³
